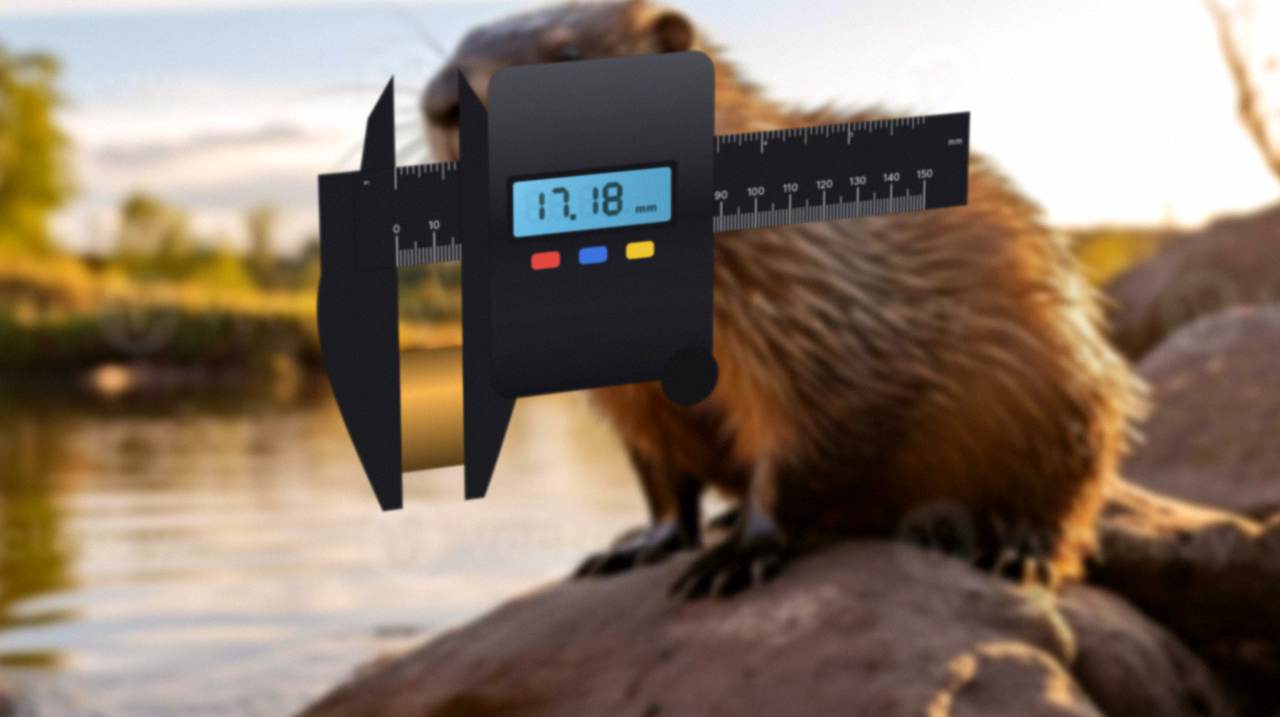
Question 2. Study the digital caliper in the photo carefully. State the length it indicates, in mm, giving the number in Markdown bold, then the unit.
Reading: **17.18** mm
